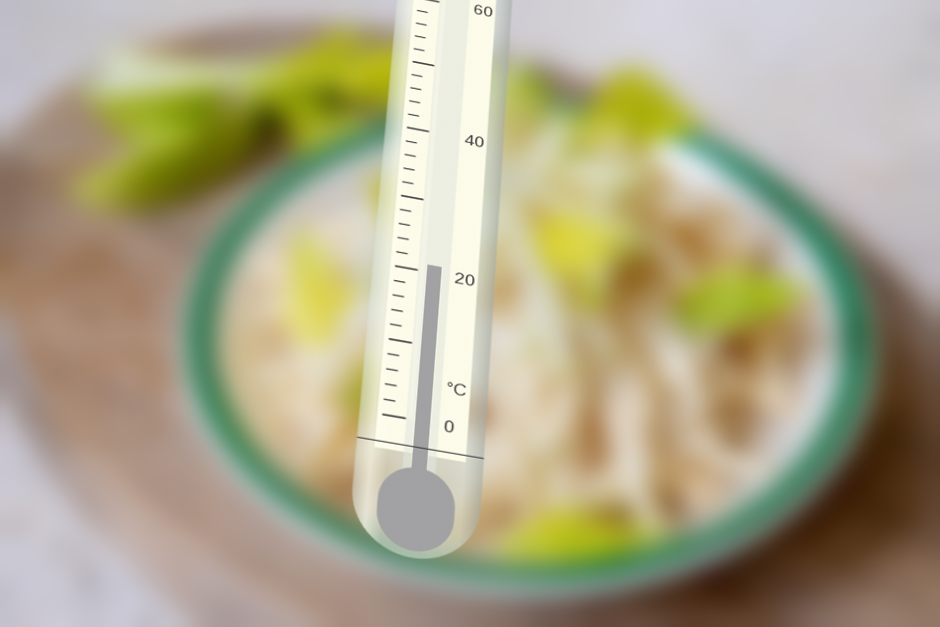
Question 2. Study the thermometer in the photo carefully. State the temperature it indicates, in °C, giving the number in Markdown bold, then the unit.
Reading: **21** °C
